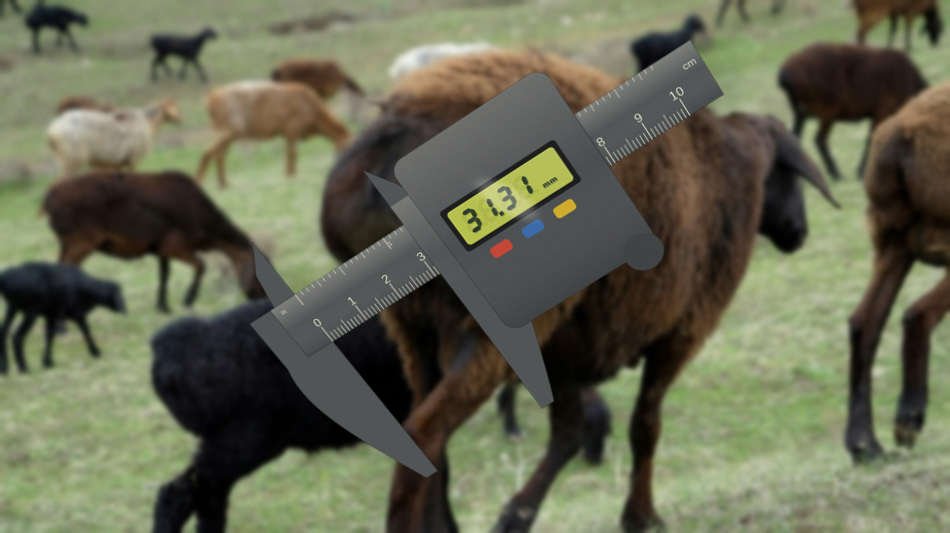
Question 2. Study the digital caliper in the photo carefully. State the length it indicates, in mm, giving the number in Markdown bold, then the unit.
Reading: **31.31** mm
